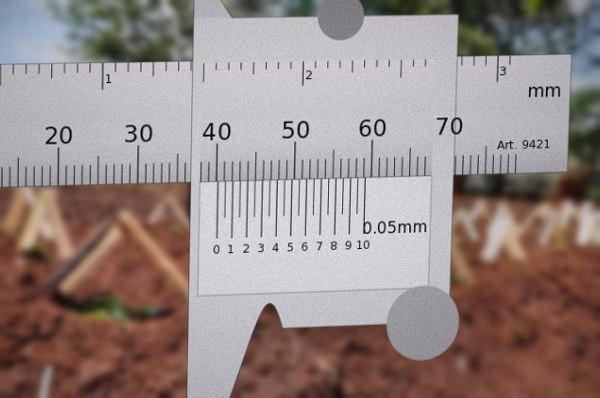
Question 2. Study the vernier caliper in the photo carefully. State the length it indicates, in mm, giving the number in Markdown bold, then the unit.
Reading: **40.2** mm
